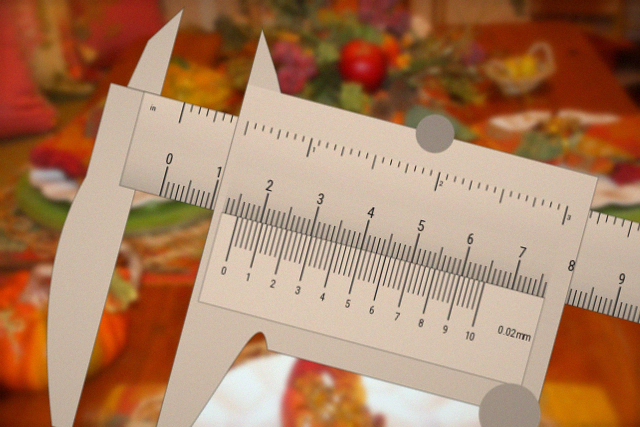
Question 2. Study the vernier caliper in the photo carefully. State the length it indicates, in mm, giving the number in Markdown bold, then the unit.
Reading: **15.5** mm
